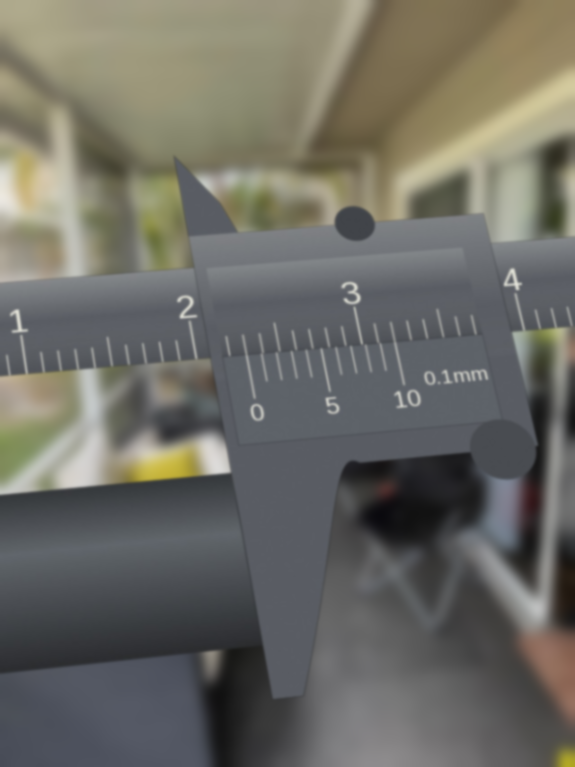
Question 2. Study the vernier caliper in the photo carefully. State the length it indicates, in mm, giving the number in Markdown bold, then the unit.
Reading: **23.0** mm
